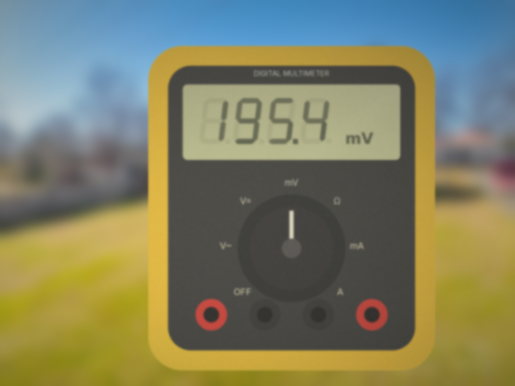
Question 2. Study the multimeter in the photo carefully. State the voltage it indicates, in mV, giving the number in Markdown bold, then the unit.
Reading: **195.4** mV
